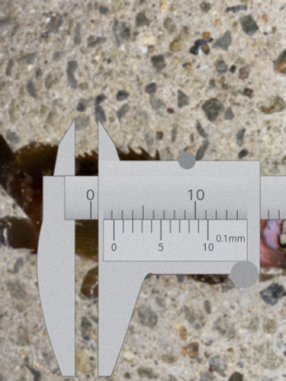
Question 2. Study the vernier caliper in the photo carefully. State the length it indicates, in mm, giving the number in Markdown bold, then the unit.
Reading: **2.2** mm
